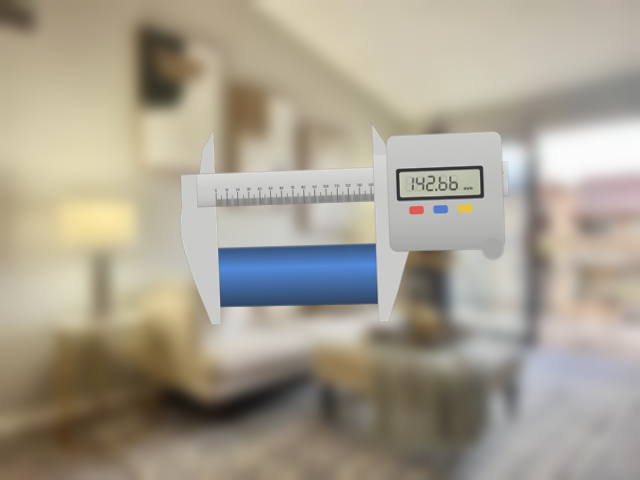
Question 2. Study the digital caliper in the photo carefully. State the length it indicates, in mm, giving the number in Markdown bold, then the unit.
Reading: **142.66** mm
